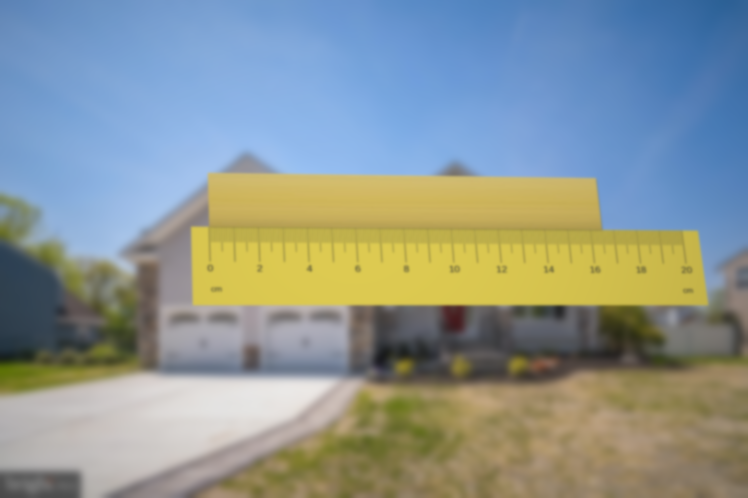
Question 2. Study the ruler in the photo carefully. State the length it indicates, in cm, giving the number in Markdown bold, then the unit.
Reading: **16.5** cm
